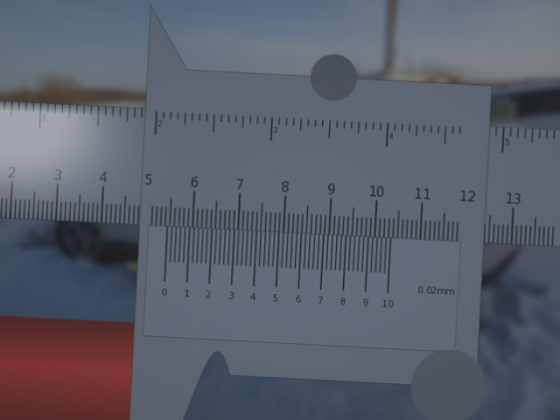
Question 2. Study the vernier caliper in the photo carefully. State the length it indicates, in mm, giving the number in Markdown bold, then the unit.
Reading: **54.5** mm
